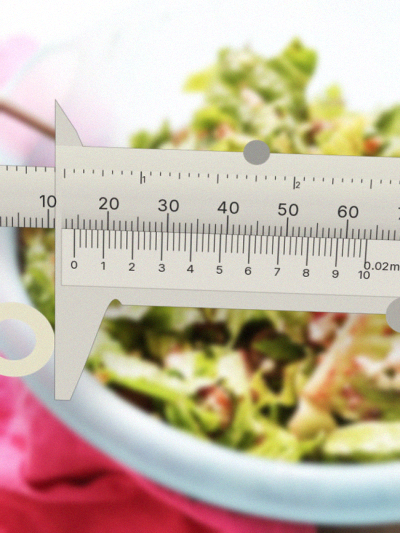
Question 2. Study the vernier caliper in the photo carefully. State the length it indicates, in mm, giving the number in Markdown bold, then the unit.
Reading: **14.4** mm
